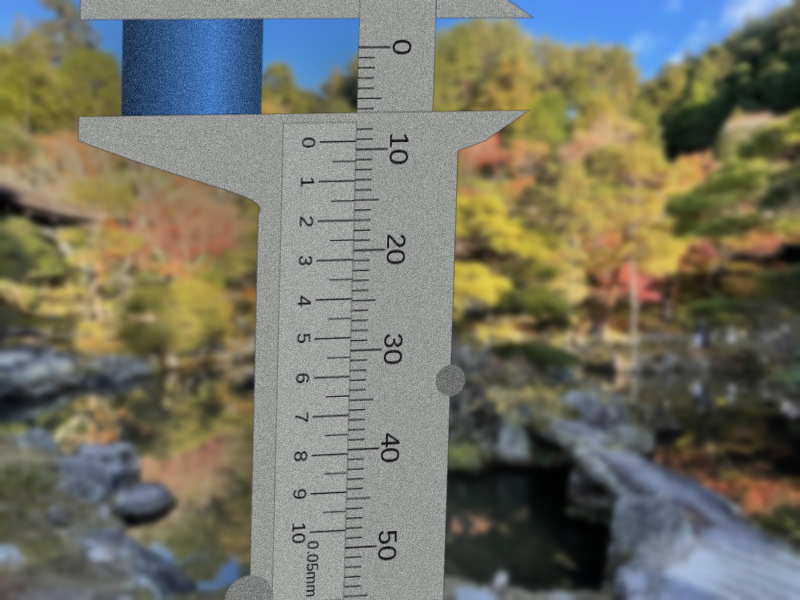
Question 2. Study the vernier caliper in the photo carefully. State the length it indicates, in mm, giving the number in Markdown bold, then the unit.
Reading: **9.2** mm
